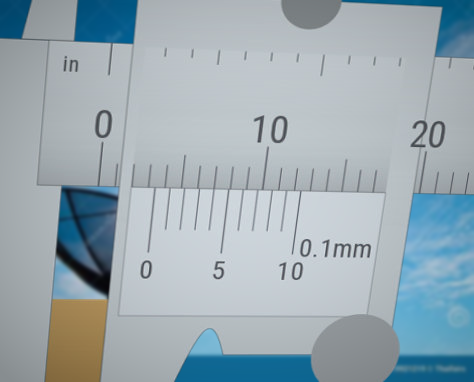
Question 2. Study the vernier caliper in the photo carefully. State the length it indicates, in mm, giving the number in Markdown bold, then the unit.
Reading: **3.4** mm
